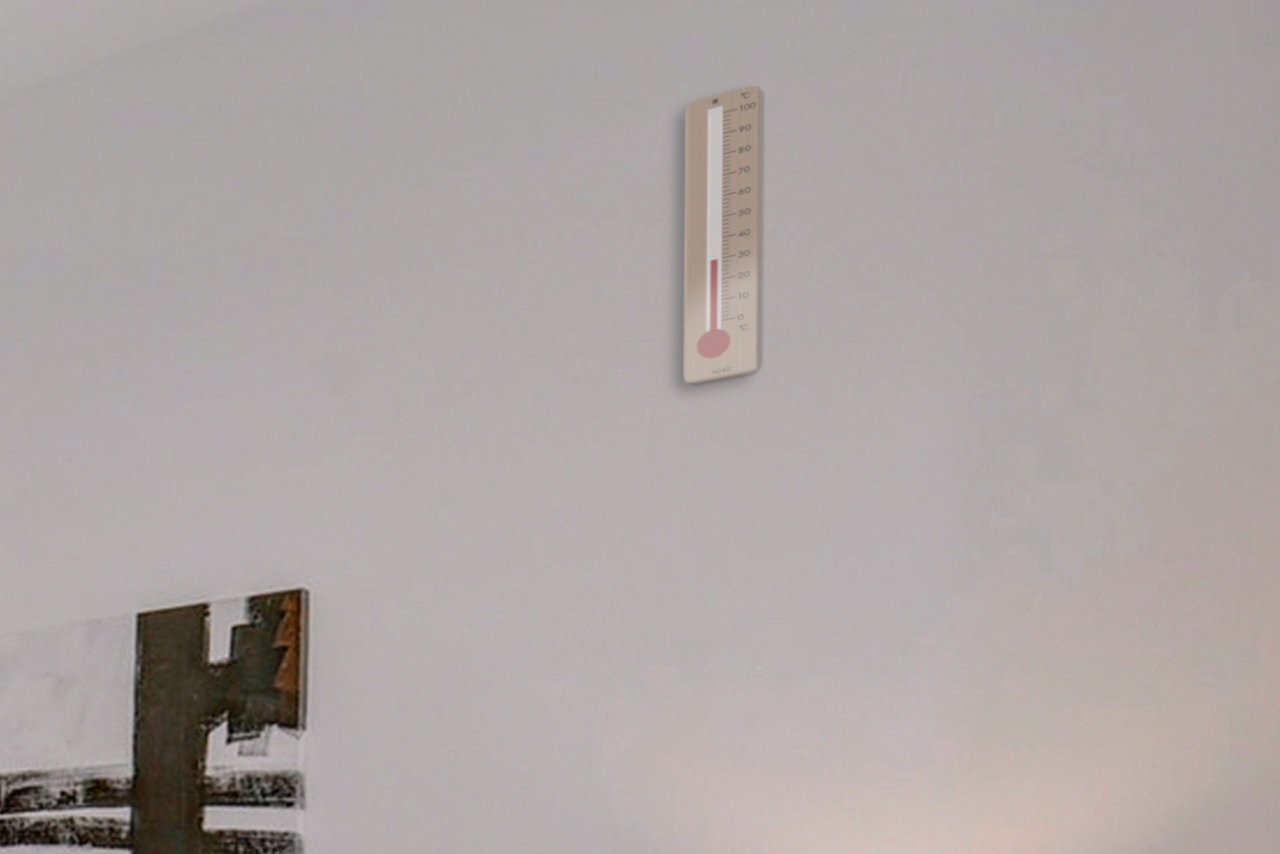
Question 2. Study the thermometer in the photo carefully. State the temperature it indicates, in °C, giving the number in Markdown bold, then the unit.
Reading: **30** °C
